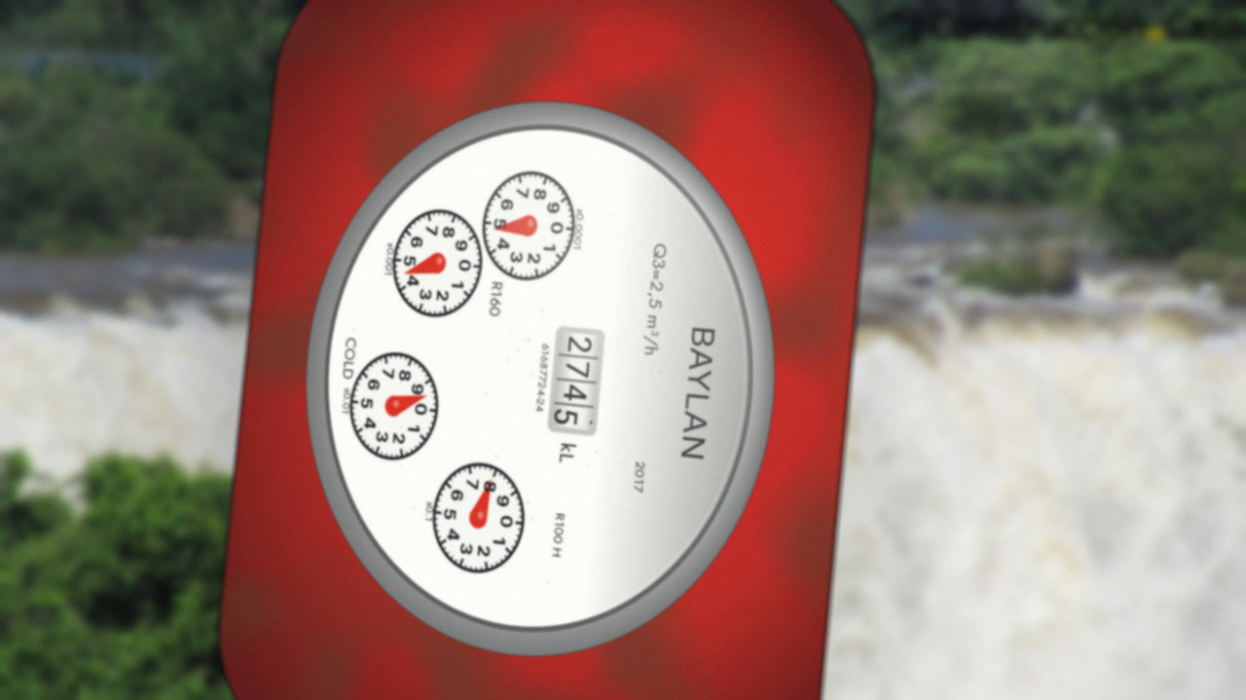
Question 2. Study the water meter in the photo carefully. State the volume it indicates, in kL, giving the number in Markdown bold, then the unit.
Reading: **2744.7944** kL
